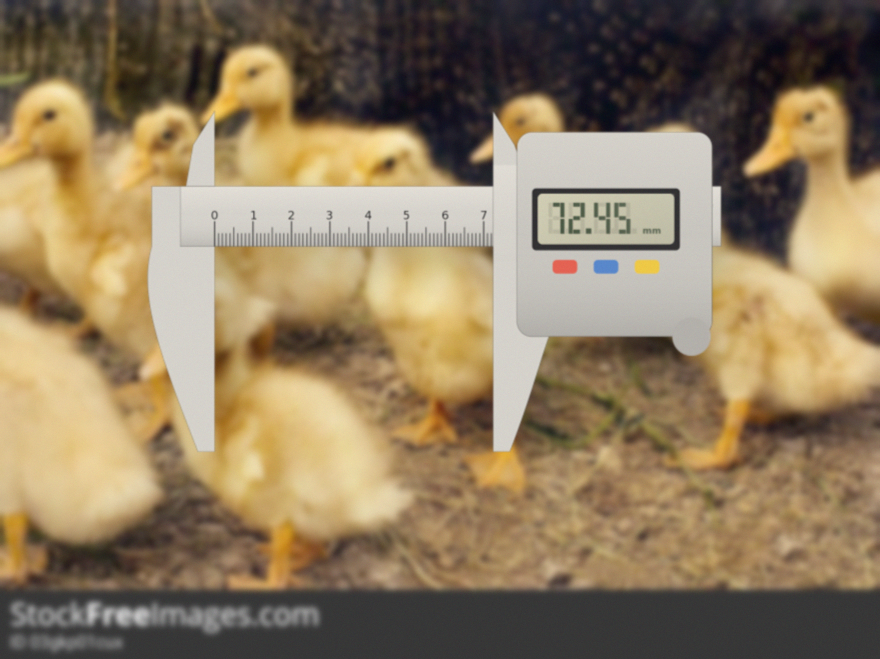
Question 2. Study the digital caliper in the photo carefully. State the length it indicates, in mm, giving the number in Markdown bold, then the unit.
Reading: **72.45** mm
